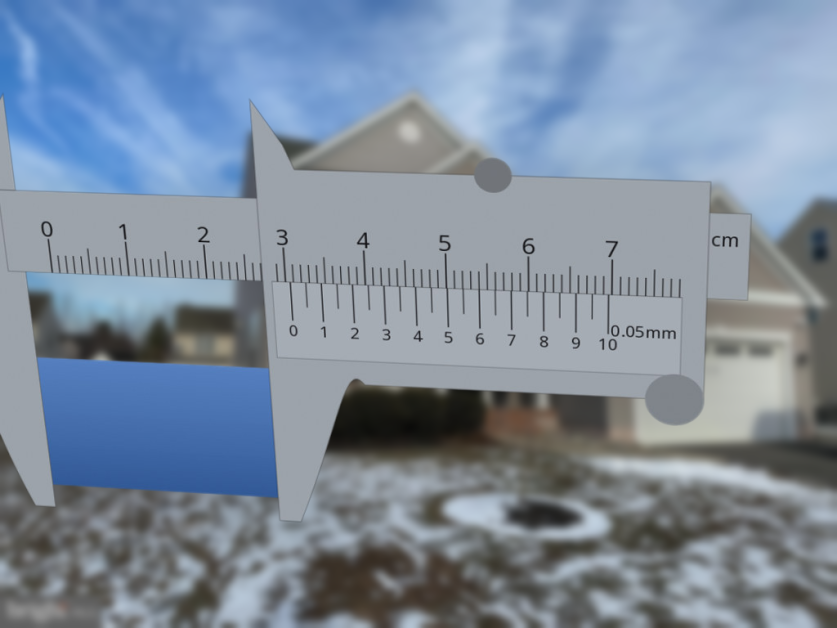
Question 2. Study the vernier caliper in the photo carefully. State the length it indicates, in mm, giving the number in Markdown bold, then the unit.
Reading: **30.6** mm
